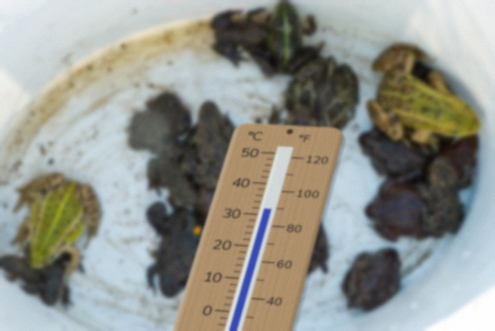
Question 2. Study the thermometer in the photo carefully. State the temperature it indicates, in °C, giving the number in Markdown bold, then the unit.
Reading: **32** °C
